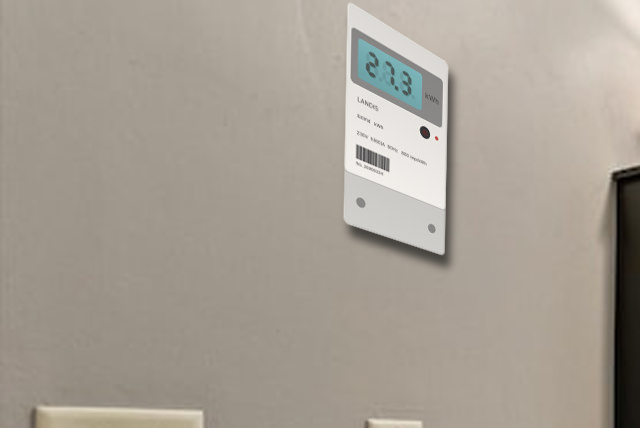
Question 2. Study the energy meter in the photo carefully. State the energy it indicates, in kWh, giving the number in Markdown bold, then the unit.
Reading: **27.3** kWh
